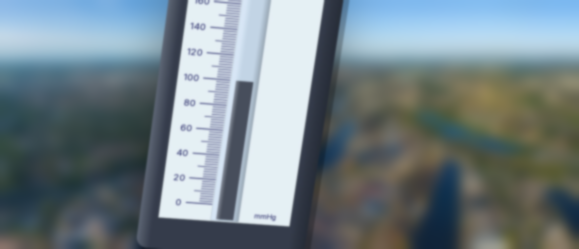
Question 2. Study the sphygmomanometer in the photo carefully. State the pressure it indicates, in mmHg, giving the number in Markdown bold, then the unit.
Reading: **100** mmHg
